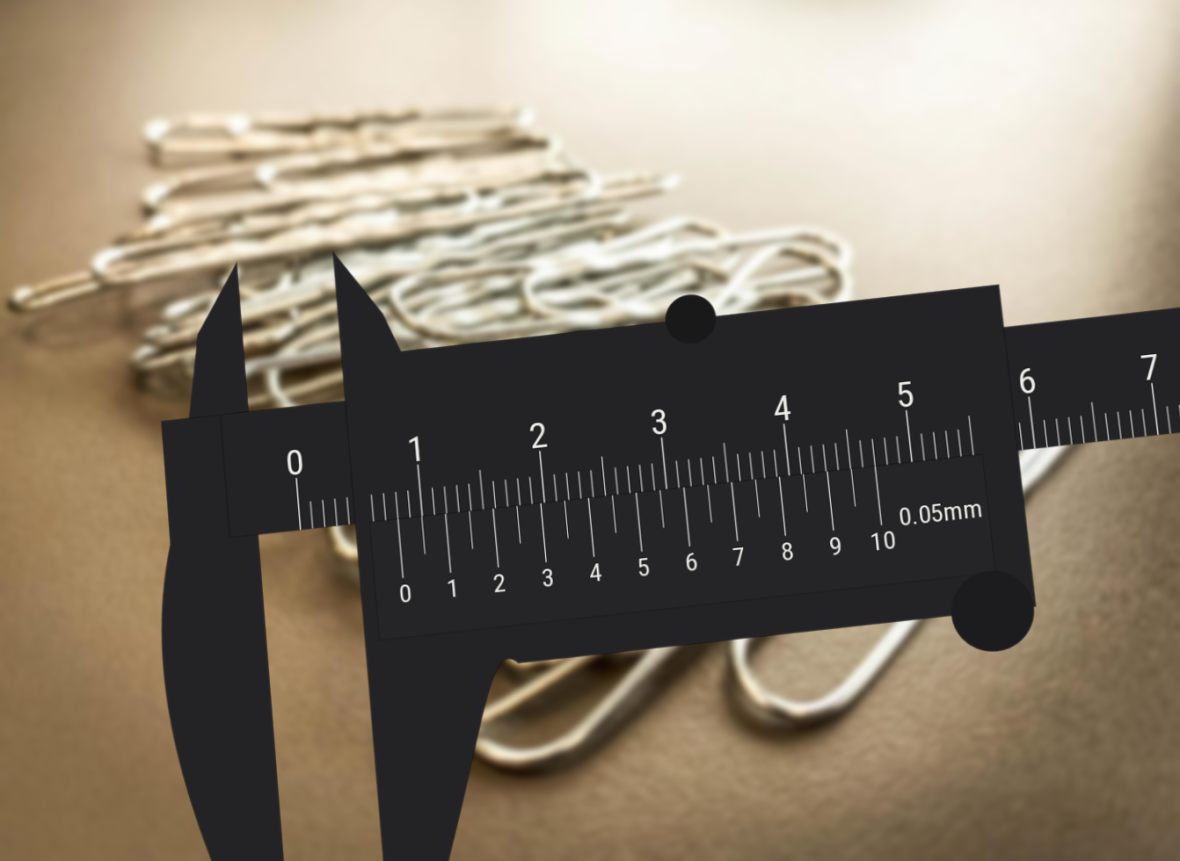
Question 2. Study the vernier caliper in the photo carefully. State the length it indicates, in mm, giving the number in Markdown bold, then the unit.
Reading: **8.0** mm
